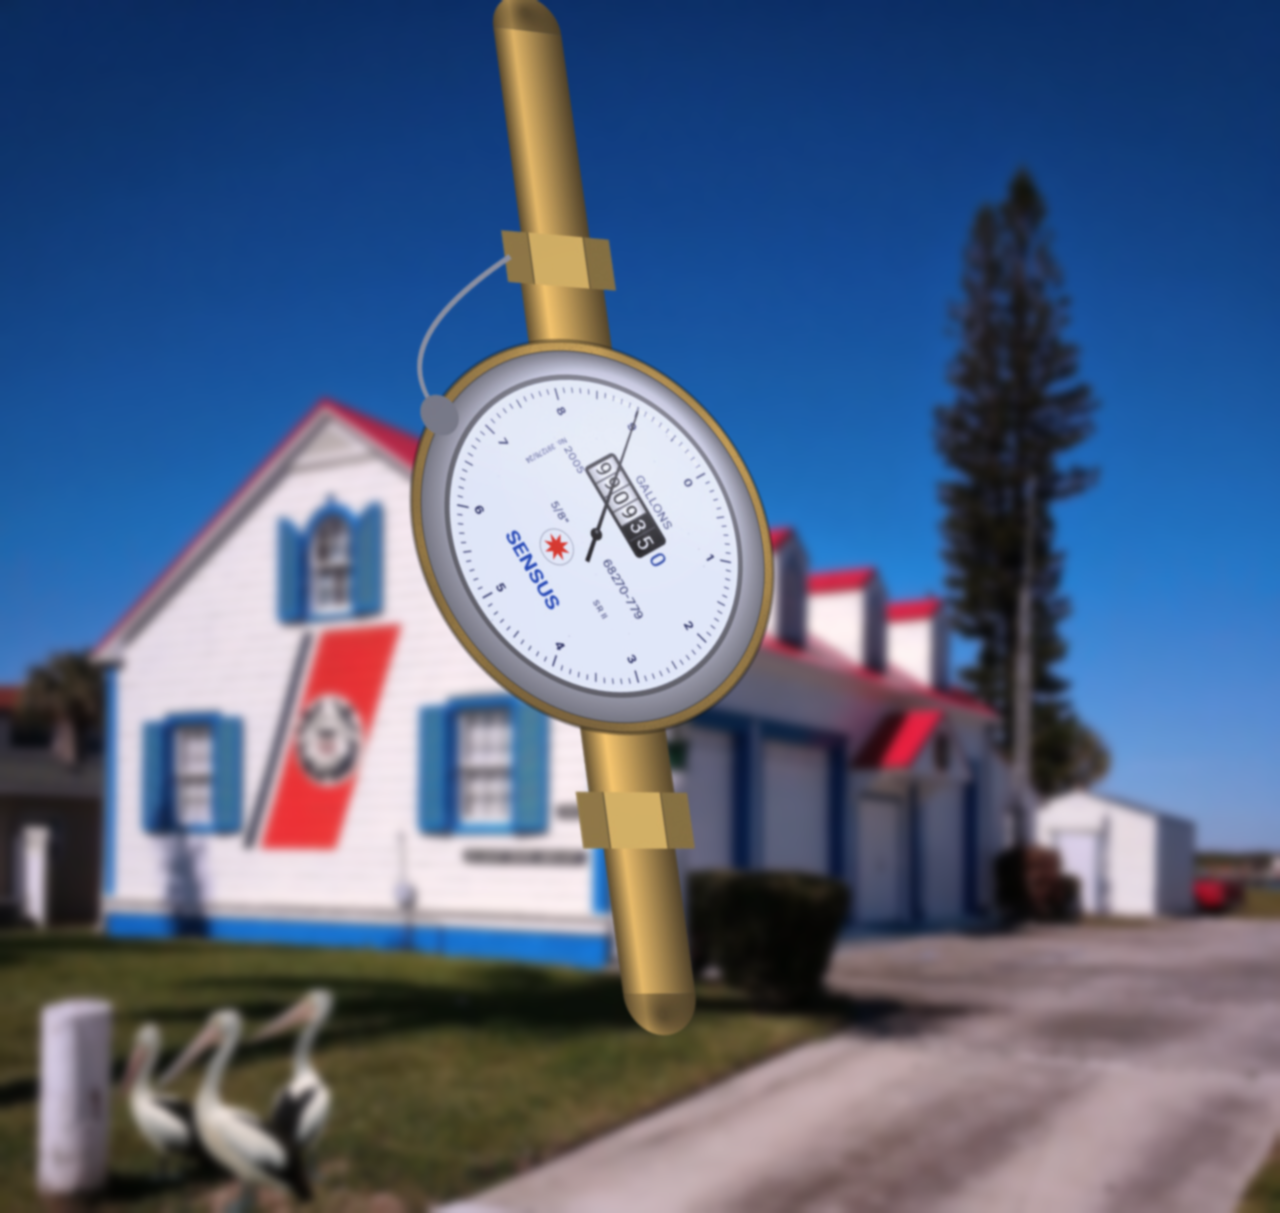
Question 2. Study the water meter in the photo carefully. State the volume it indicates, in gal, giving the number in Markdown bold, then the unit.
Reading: **9909349.0** gal
